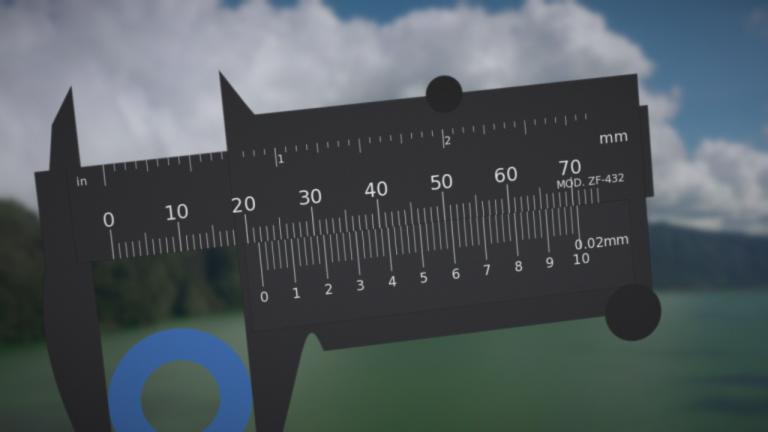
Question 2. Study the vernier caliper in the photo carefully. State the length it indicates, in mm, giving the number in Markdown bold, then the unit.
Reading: **21.6** mm
